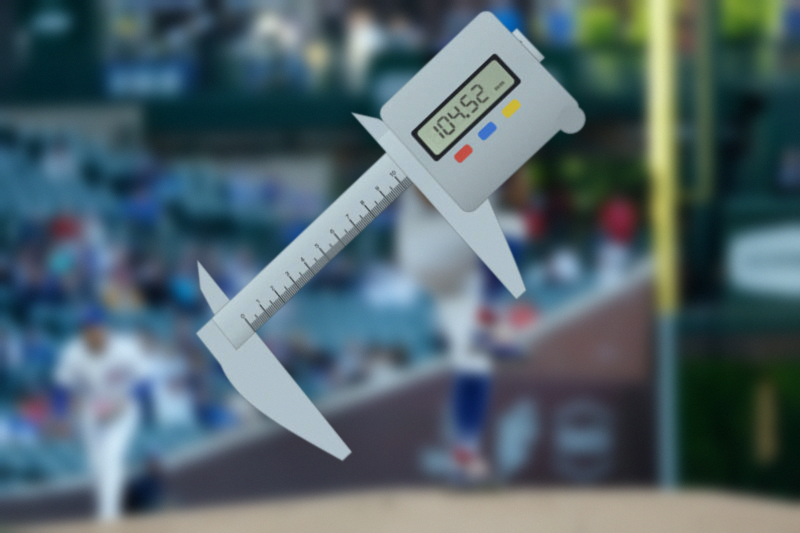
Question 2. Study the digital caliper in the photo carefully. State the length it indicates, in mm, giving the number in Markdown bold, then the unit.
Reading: **104.52** mm
